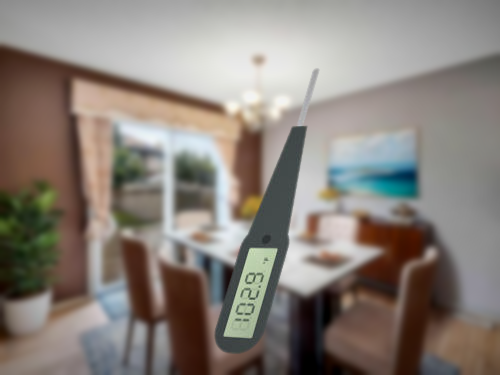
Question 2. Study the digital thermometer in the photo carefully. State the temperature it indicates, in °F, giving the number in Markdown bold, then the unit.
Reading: **102.9** °F
